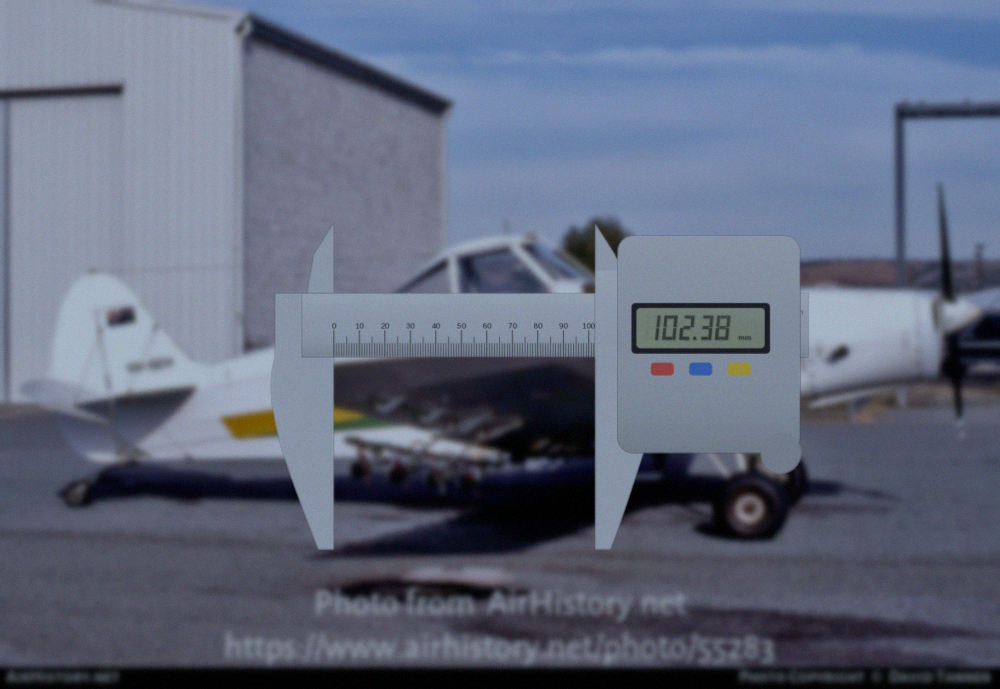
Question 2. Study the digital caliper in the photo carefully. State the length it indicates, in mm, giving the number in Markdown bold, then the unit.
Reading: **102.38** mm
